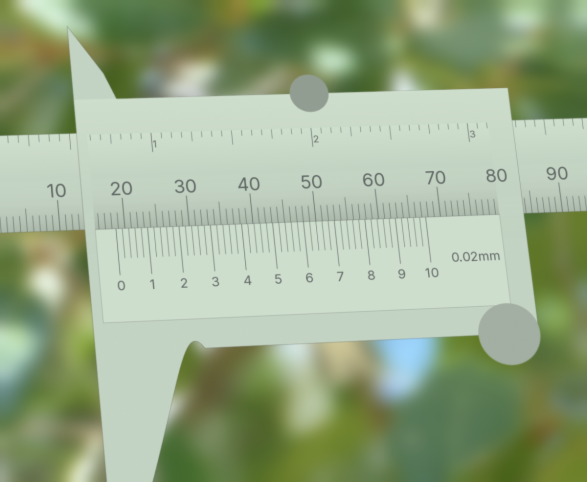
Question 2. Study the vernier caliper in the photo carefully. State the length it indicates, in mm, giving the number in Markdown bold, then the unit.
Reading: **18.6** mm
